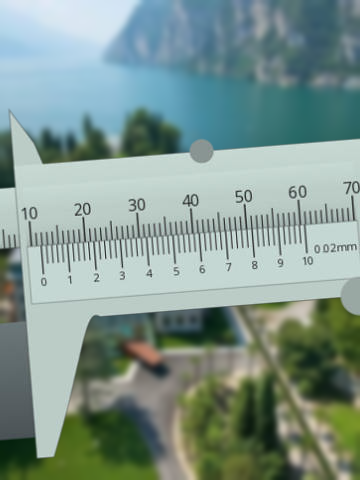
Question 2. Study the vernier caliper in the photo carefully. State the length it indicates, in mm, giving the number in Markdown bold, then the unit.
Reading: **11.8** mm
